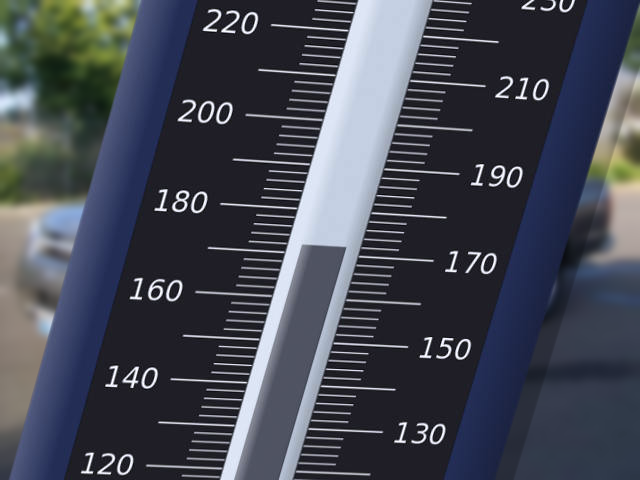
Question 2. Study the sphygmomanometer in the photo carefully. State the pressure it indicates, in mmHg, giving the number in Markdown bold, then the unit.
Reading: **172** mmHg
